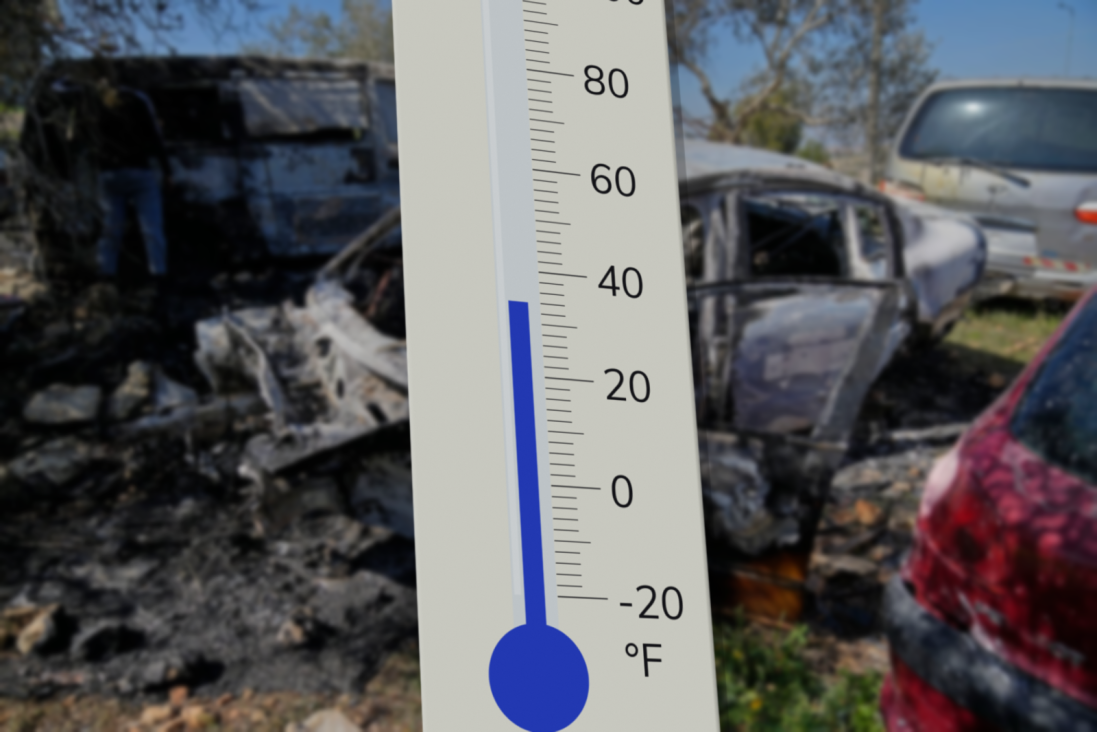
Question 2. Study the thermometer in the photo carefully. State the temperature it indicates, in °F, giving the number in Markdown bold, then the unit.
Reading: **34** °F
